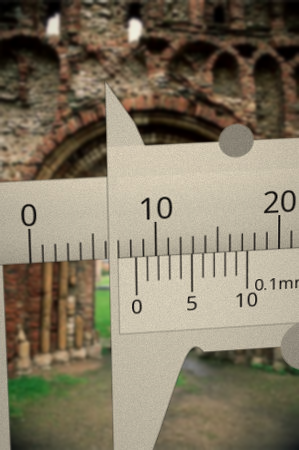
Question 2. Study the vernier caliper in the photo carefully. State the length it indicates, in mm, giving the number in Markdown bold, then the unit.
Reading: **8.4** mm
